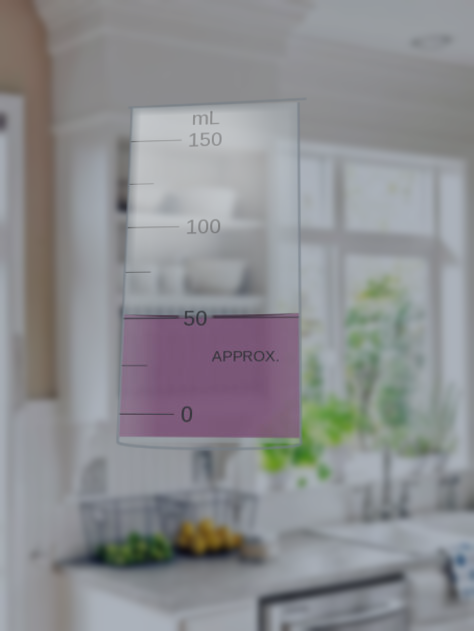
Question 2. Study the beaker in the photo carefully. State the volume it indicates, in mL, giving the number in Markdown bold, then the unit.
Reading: **50** mL
